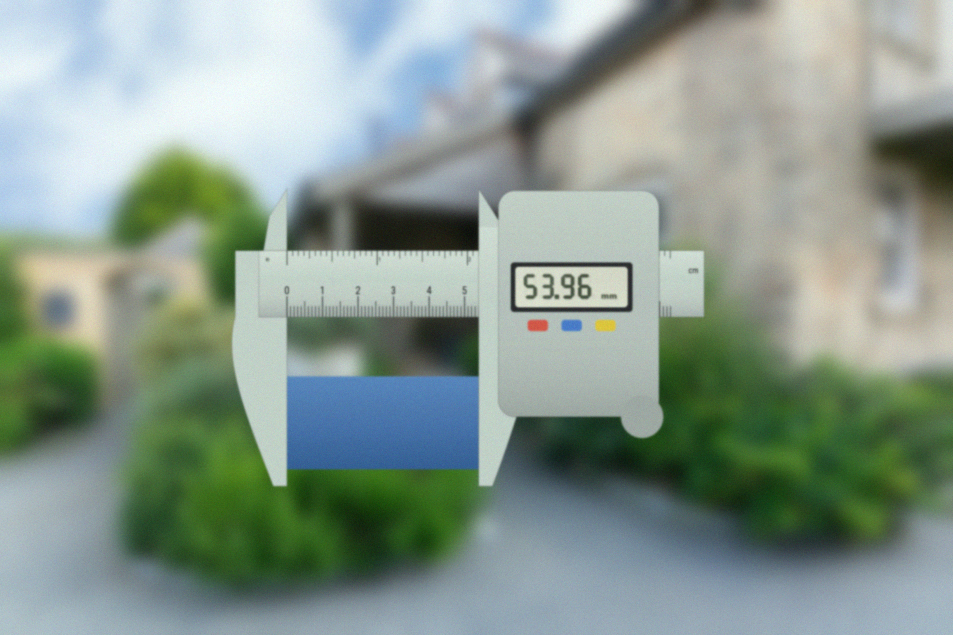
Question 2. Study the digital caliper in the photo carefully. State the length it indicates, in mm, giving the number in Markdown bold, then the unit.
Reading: **53.96** mm
